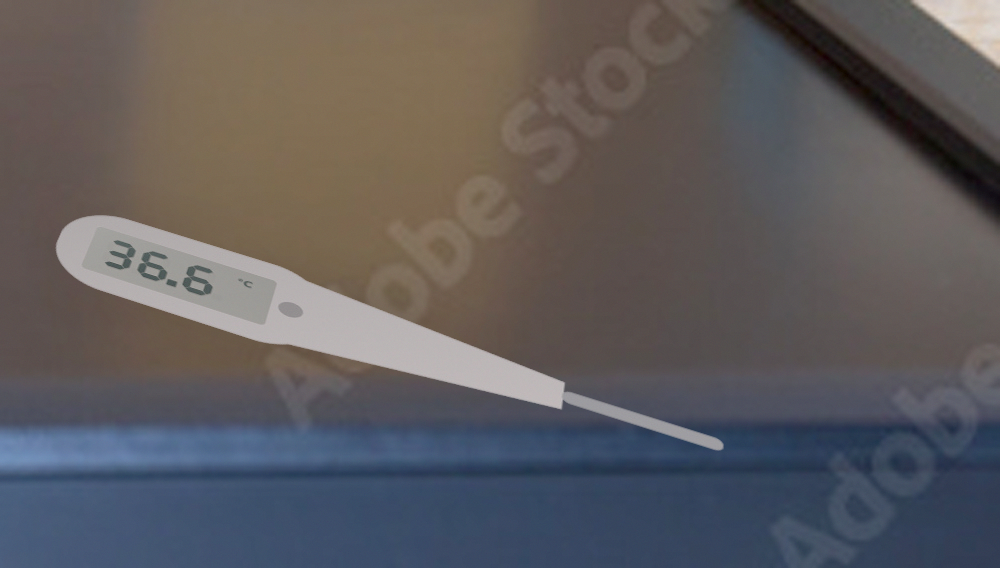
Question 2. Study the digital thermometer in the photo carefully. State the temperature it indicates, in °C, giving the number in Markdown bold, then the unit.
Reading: **36.6** °C
